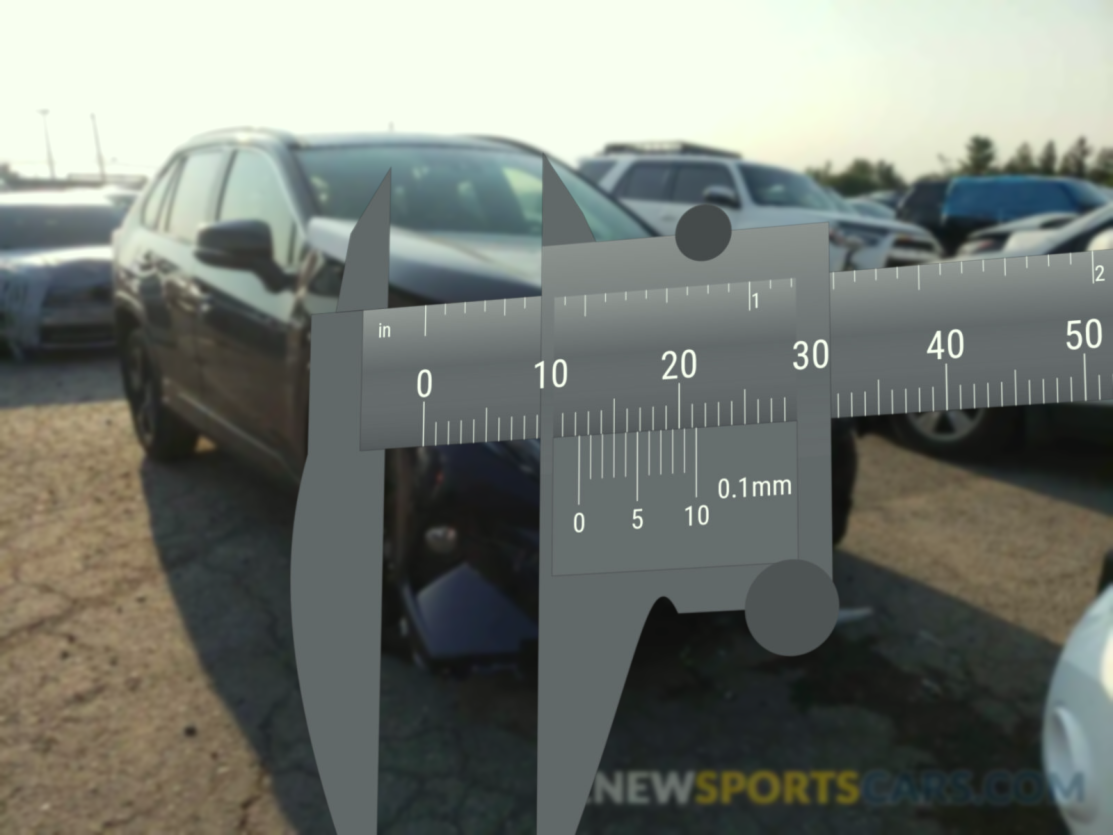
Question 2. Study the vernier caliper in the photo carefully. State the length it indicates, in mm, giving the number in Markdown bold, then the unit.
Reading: **12.3** mm
